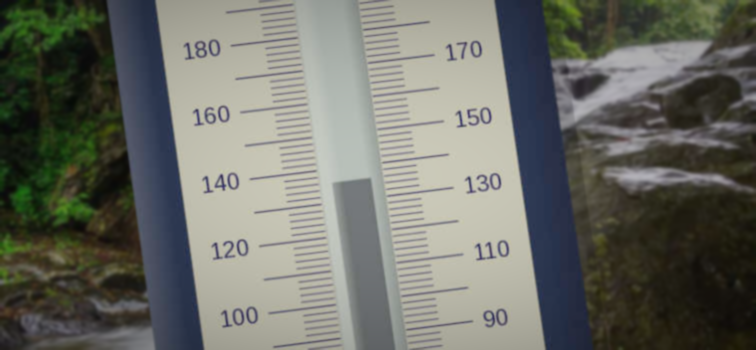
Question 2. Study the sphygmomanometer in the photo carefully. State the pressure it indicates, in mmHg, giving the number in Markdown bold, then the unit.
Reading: **136** mmHg
